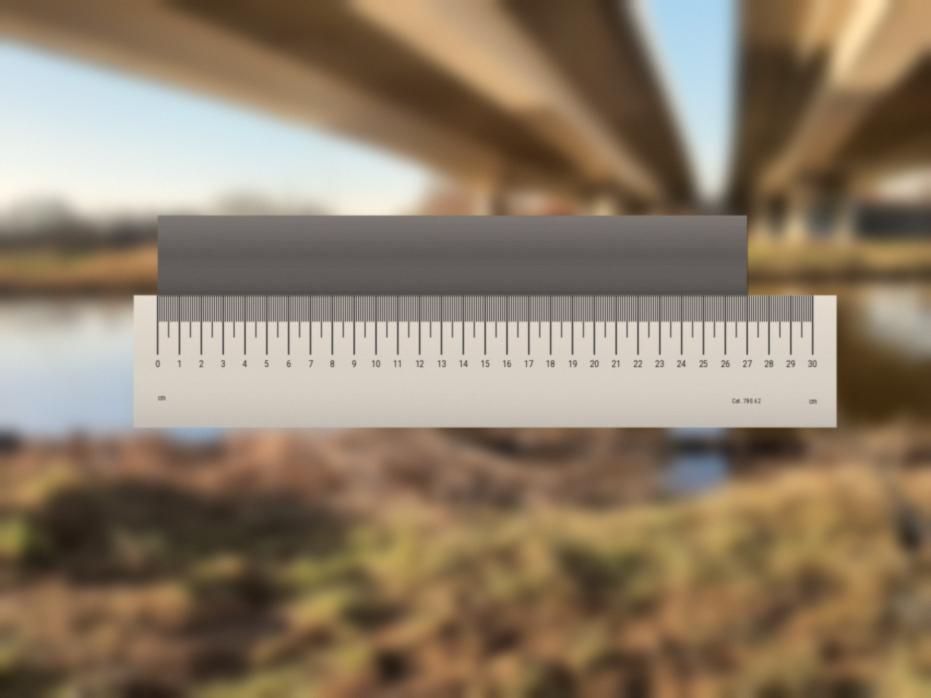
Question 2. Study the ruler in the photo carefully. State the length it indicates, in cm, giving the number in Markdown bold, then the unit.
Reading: **27** cm
